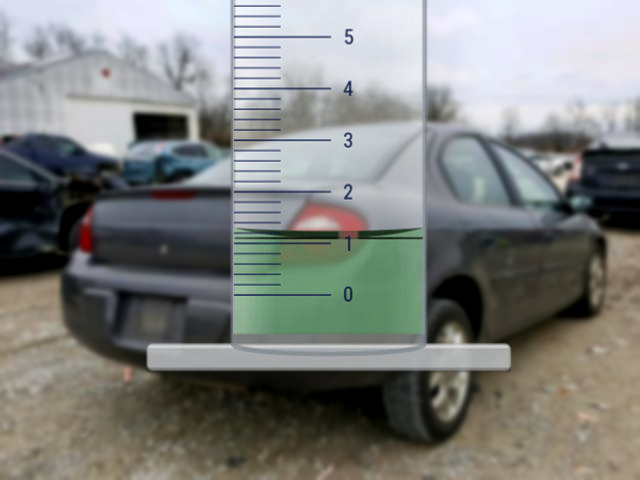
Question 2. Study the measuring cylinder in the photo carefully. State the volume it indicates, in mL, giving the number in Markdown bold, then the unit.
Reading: **1.1** mL
